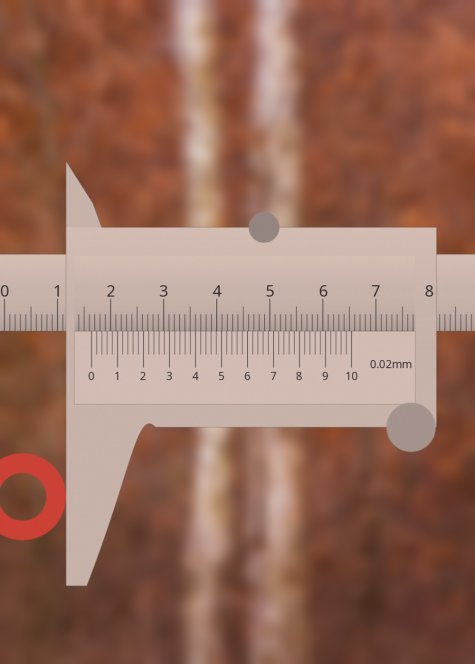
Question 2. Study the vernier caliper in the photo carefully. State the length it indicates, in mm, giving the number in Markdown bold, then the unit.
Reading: **16.4** mm
